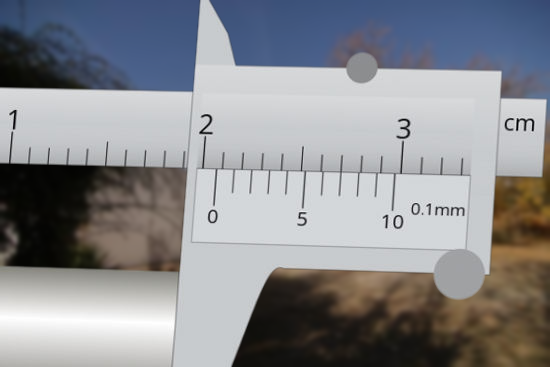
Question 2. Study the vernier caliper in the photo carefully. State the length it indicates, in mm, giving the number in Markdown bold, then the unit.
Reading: **20.7** mm
